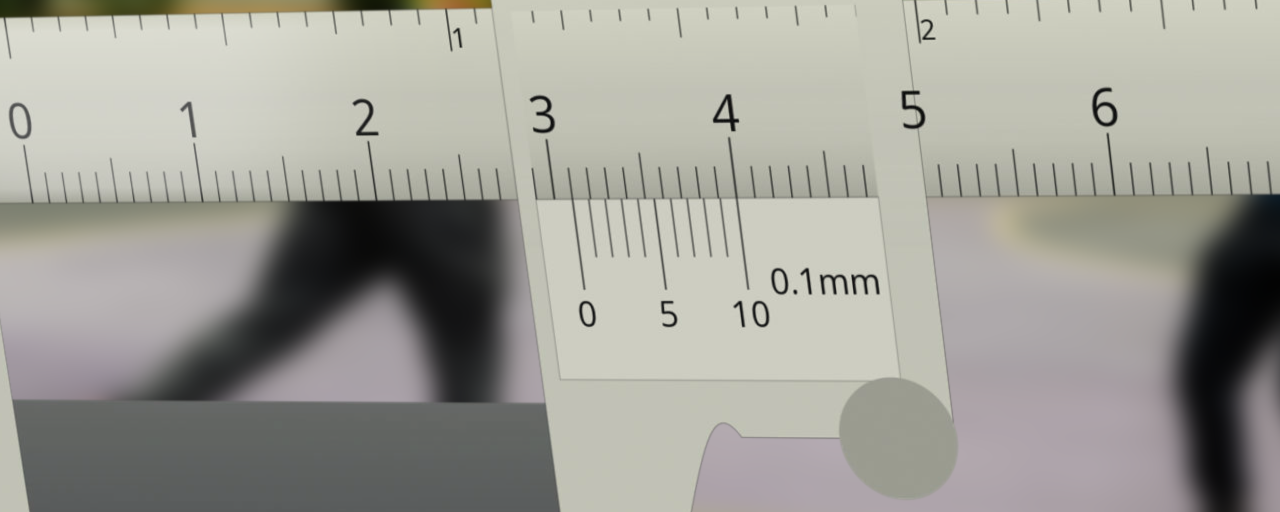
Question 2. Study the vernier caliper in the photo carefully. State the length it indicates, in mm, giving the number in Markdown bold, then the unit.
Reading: **31.0** mm
